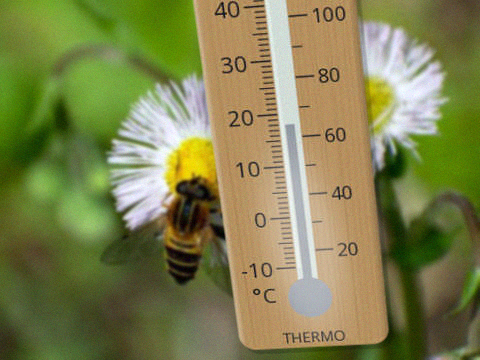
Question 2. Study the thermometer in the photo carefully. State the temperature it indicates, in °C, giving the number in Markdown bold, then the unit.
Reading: **18** °C
